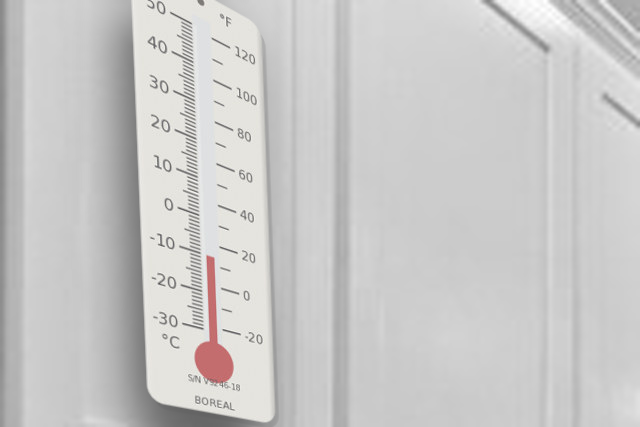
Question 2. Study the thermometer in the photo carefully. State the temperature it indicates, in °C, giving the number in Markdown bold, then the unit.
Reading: **-10** °C
